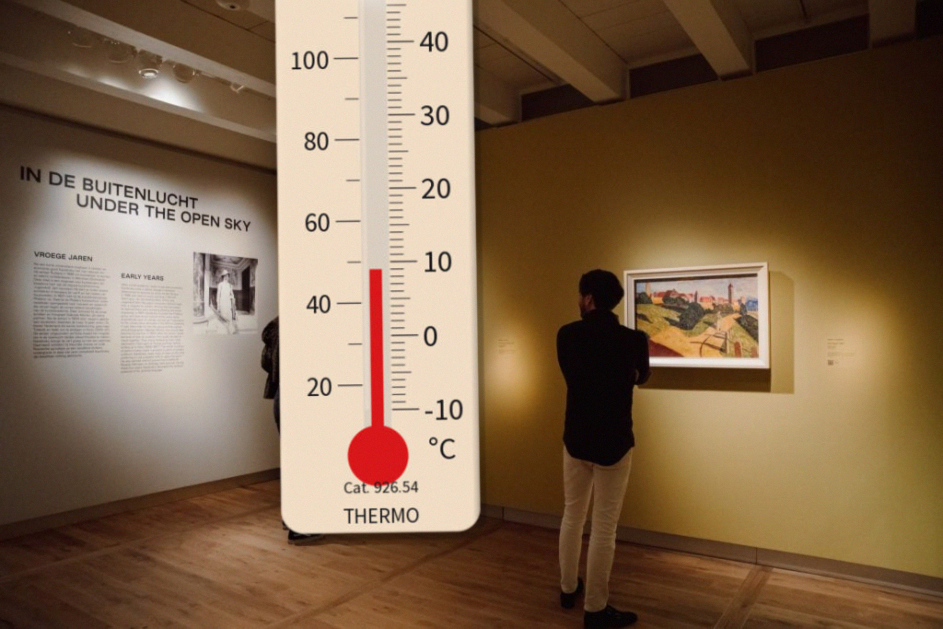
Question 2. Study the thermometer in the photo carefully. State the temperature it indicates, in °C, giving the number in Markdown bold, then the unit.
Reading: **9** °C
